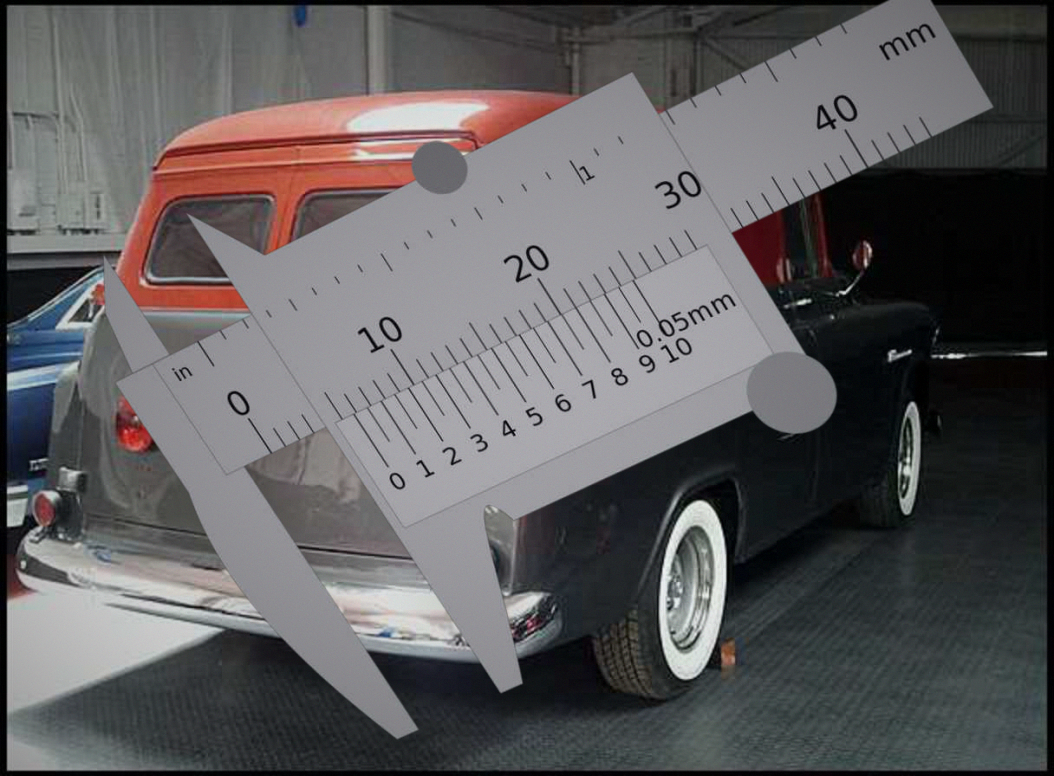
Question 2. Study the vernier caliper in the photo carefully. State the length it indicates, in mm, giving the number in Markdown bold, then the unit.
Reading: **5.8** mm
